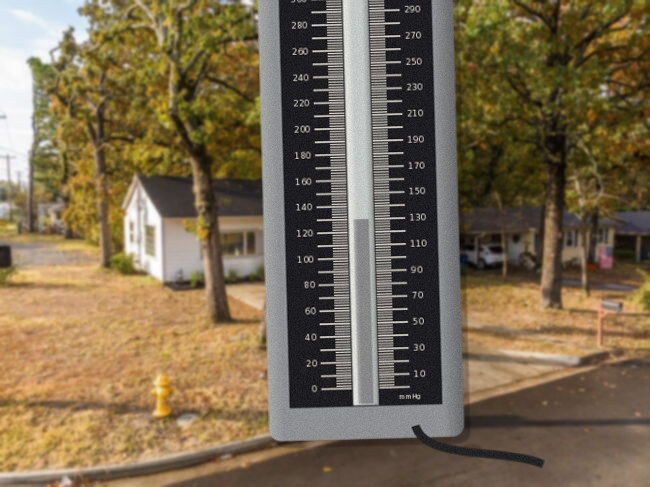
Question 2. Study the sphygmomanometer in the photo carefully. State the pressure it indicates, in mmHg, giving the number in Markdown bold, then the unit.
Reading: **130** mmHg
